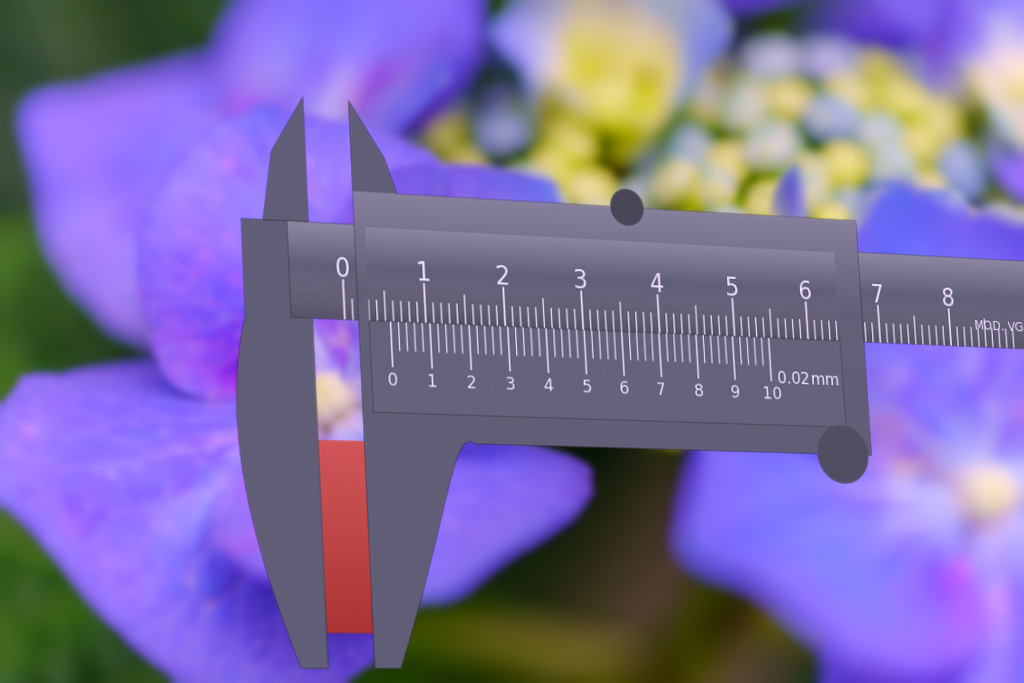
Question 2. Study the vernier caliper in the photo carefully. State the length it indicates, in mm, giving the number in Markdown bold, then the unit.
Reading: **5.6** mm
